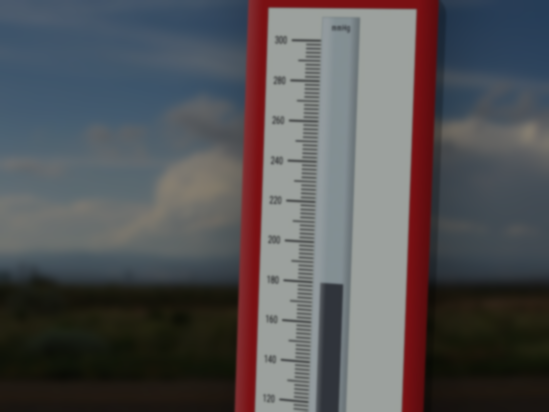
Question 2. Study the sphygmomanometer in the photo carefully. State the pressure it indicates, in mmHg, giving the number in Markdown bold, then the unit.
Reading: **180** mmHg
